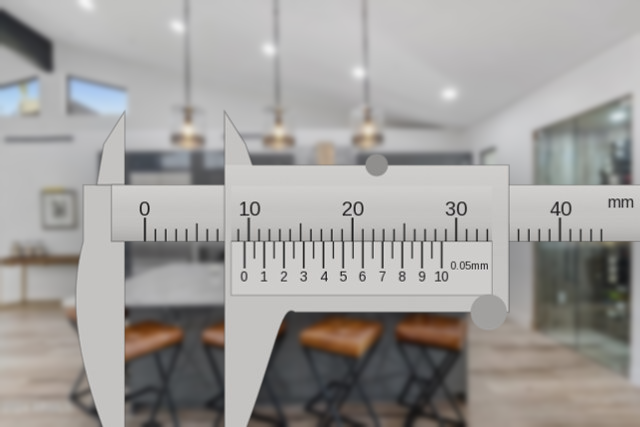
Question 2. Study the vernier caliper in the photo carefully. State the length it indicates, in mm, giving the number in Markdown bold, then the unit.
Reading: **9.6** mm
